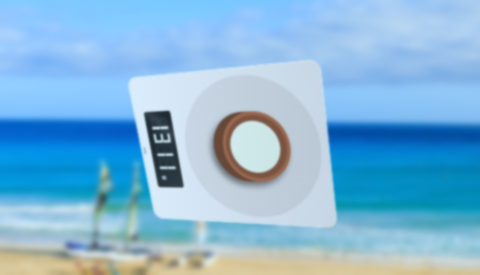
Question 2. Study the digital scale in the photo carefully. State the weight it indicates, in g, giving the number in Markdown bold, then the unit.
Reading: **1311** g
